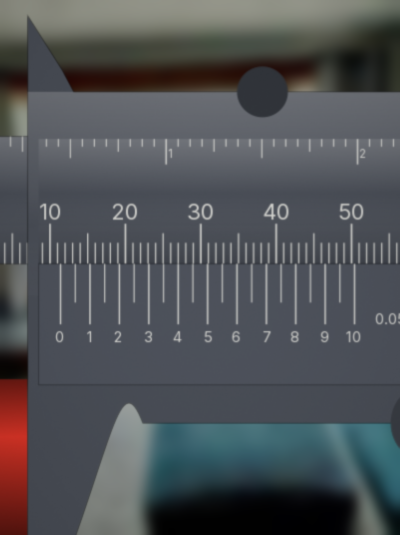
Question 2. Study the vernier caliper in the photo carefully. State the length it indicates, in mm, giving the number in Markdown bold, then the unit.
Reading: **11.4** mm
